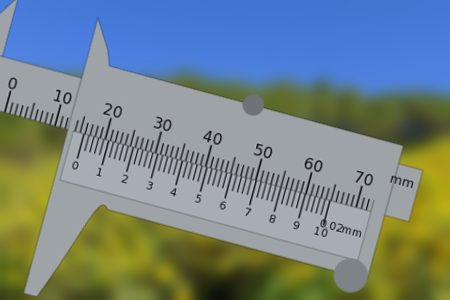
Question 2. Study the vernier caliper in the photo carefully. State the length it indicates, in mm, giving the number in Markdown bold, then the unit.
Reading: **15.8** mm
